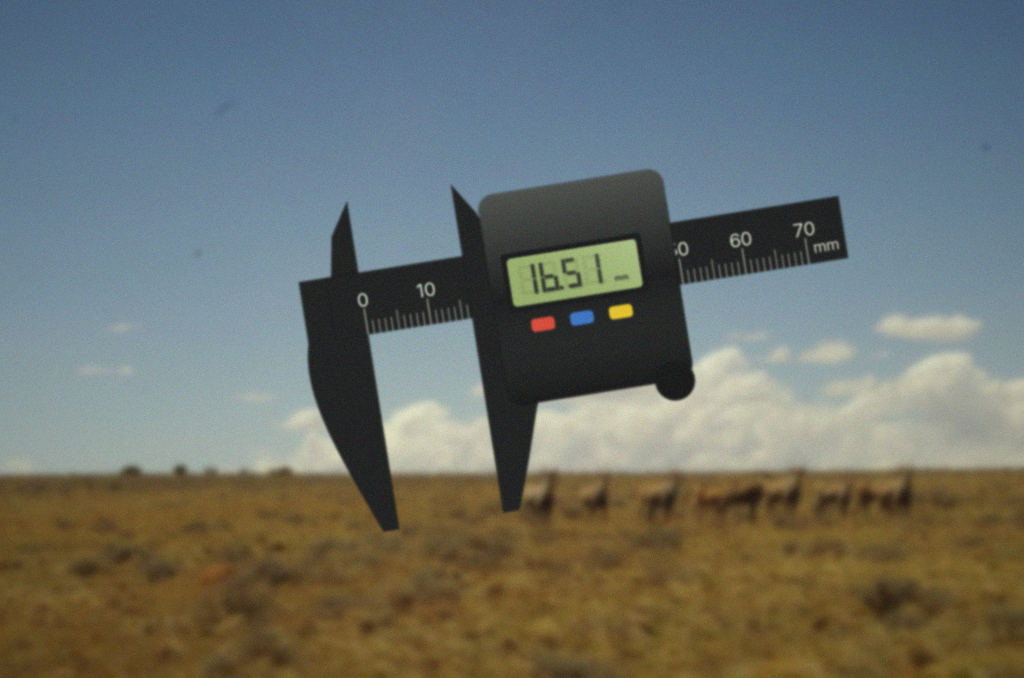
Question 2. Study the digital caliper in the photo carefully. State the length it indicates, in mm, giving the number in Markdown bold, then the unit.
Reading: **16.51** mm
